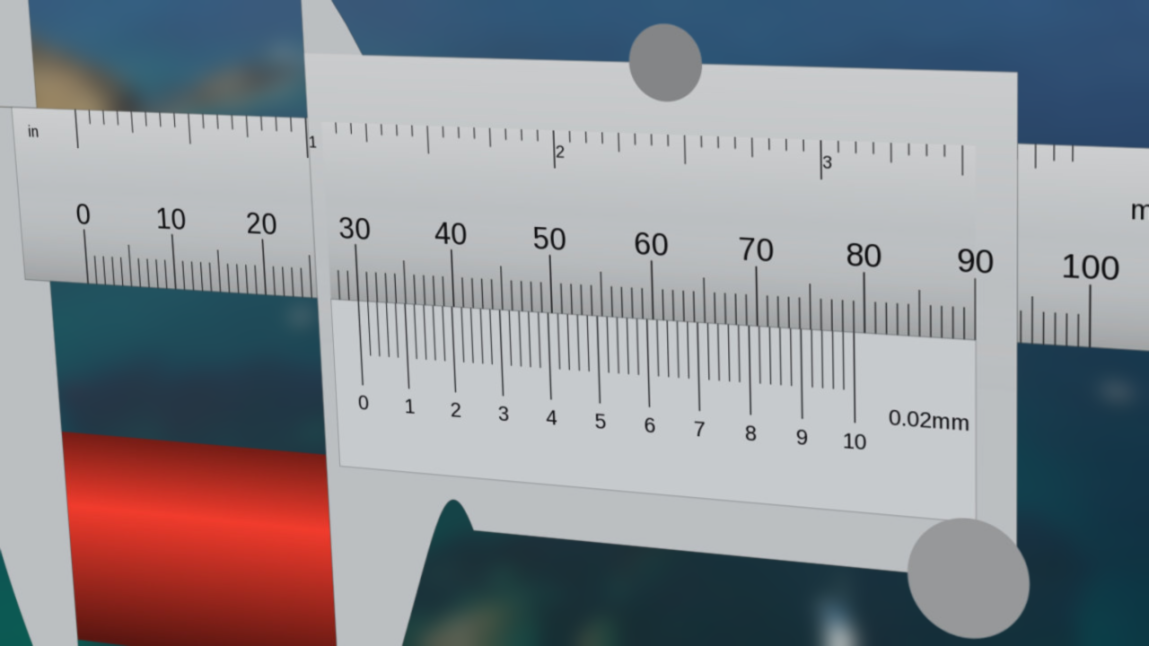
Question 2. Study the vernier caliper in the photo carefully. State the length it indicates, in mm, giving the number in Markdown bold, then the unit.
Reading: **30.0** mm
